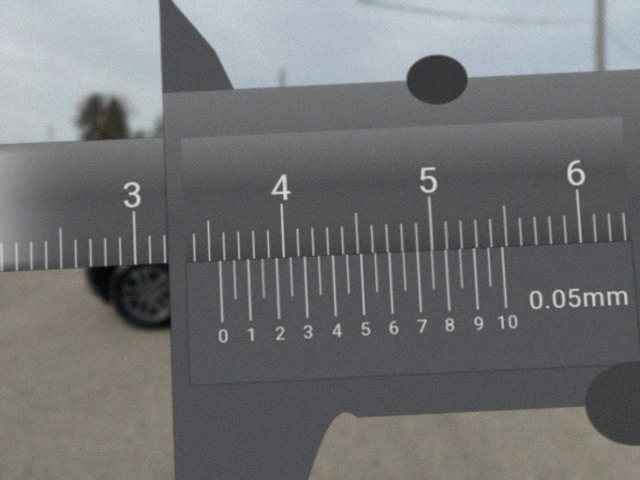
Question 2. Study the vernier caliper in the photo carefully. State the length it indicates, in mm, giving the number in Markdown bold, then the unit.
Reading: **35.7** mm
